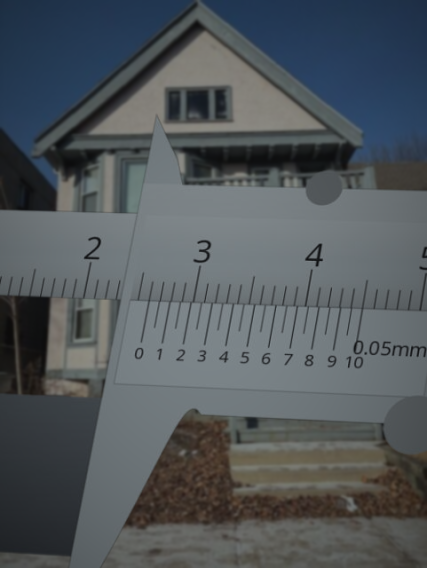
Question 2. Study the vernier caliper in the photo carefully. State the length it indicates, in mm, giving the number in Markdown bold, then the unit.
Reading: **26.0** mm
